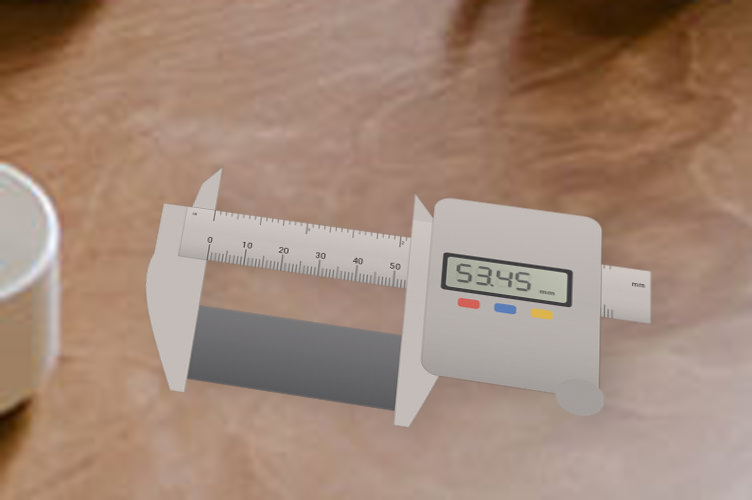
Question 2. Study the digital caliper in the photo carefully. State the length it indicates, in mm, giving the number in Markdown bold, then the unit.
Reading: **53.45** mm
